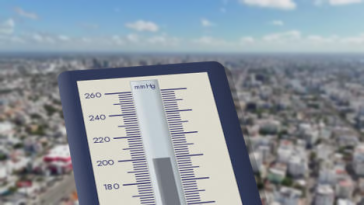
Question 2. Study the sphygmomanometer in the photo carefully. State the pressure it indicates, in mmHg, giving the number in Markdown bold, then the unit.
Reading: **200** mmHg
